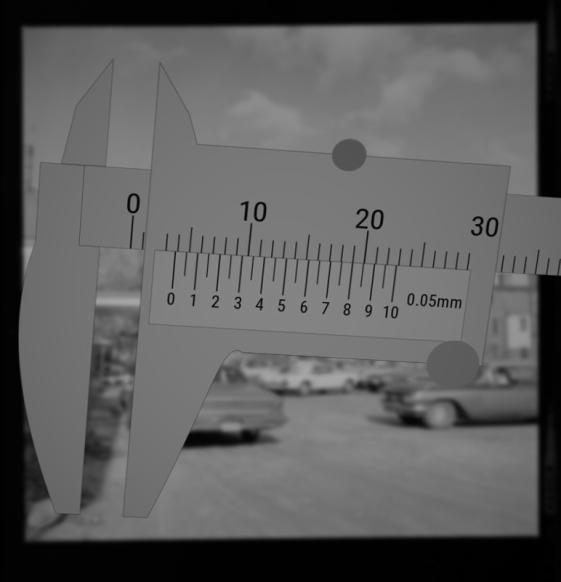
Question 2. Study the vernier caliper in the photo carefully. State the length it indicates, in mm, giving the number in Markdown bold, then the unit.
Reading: **3.8** mm
